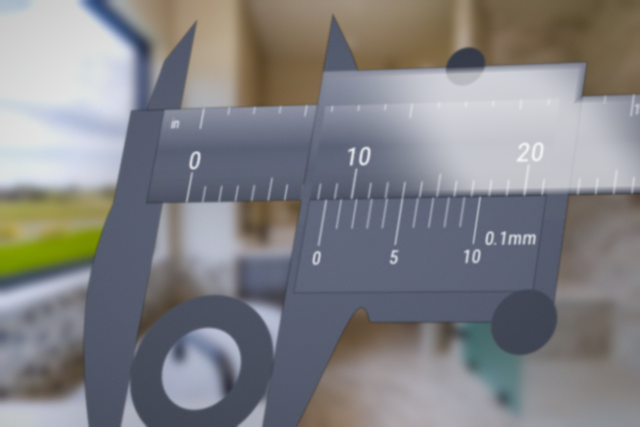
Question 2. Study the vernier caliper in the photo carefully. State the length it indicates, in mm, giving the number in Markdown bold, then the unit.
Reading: **8.5** mm
